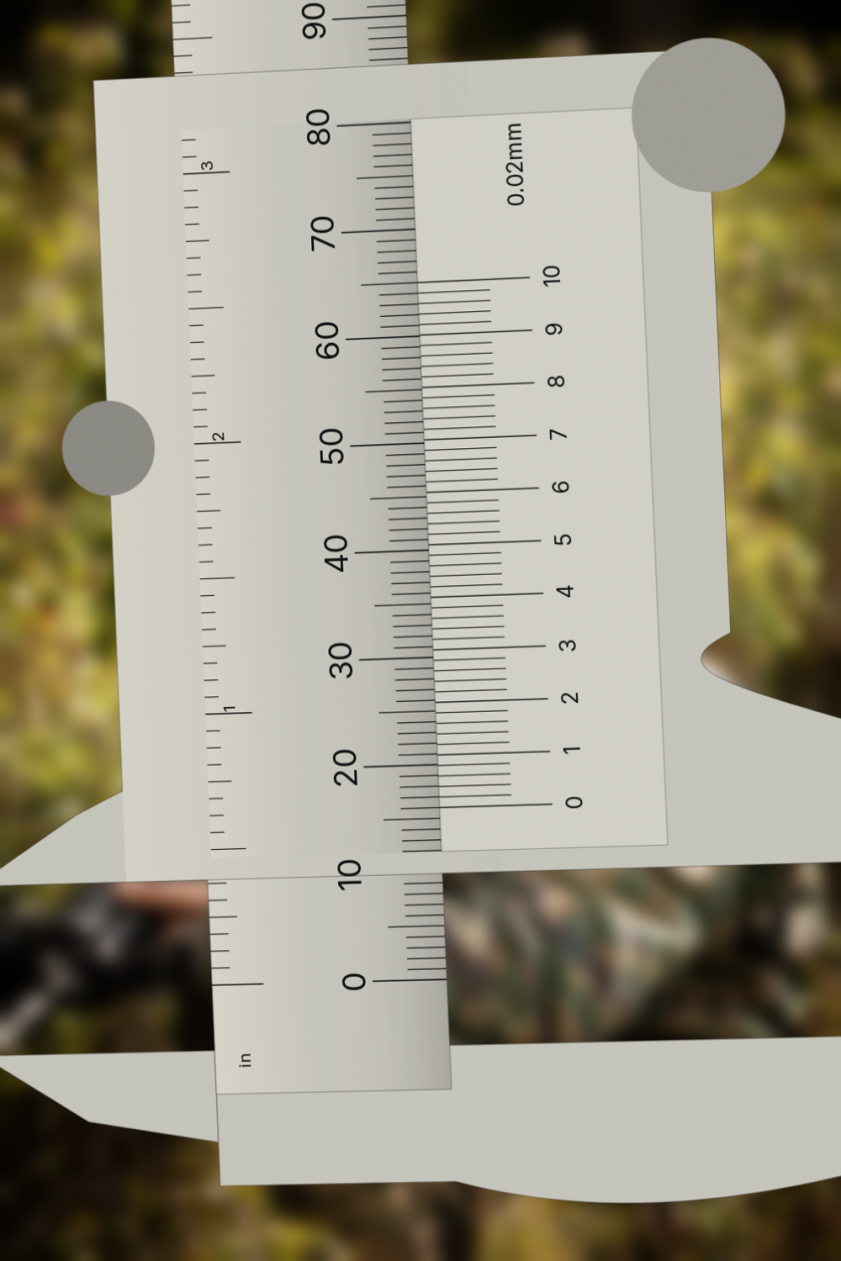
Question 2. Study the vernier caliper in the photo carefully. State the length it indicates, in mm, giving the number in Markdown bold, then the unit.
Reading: **16.0** mm
